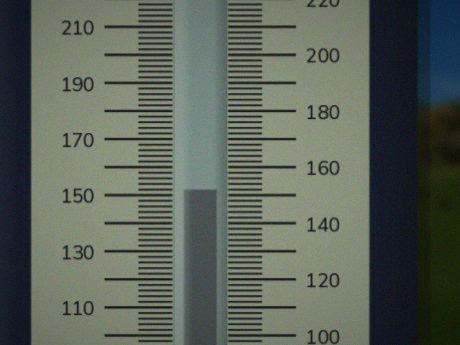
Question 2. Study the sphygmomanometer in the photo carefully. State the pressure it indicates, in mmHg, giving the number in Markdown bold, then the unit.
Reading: **152** mmHg
